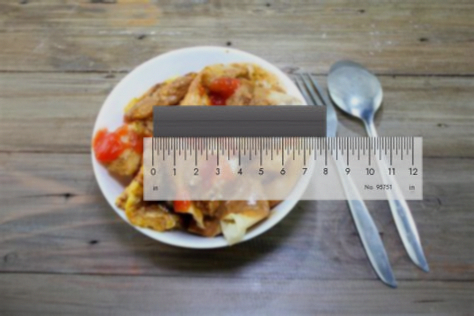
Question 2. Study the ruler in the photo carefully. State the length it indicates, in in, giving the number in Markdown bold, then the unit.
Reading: **8** in
